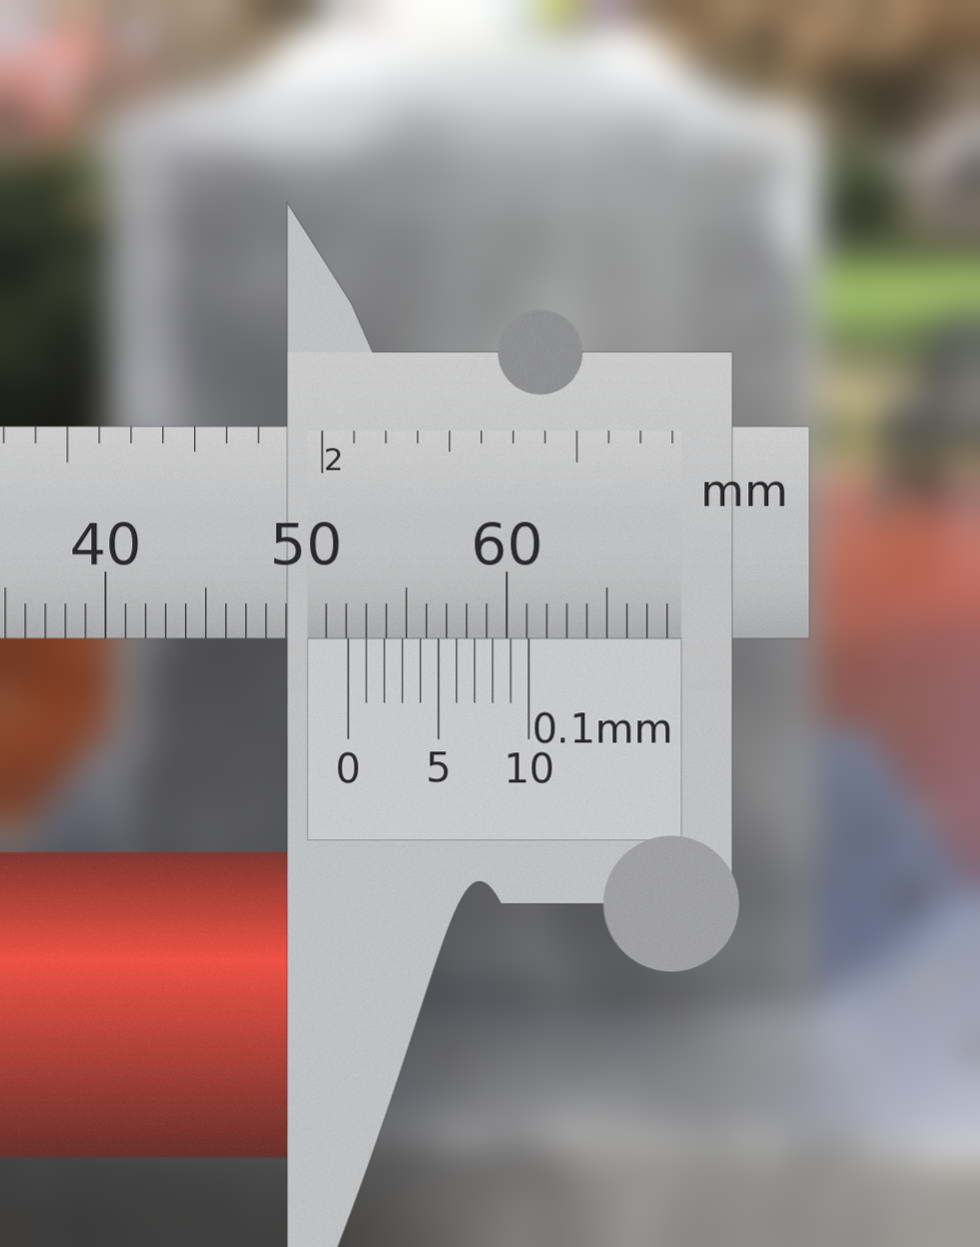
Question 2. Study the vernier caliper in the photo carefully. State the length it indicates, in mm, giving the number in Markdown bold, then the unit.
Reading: **52.1** mm
